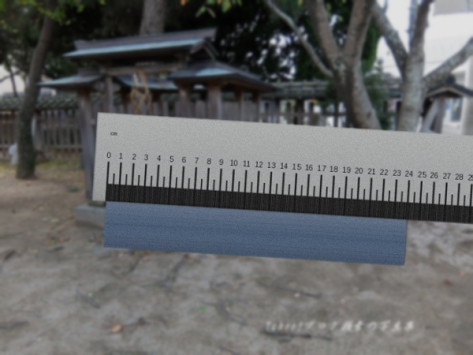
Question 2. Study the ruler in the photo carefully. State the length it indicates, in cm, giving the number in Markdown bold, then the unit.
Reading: **24** cm
